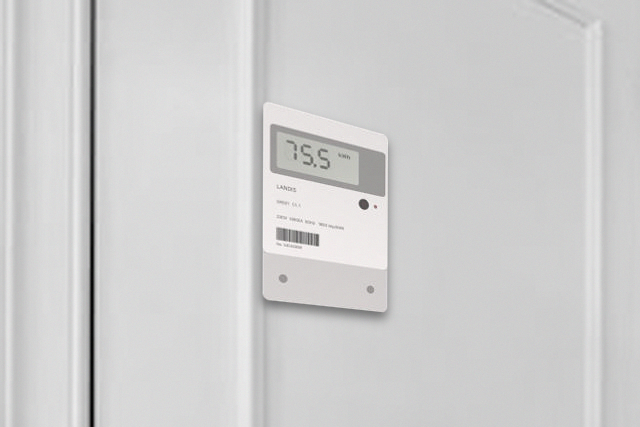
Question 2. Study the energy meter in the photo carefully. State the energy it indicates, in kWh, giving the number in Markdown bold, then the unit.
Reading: **75.5** kWh
